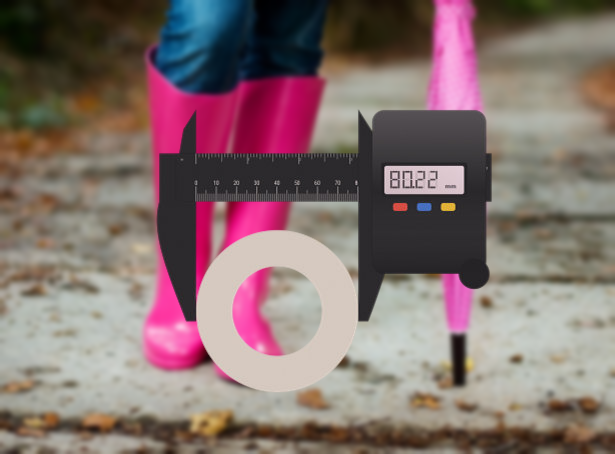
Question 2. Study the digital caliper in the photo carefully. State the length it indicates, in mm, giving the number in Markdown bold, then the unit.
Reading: **80.22** mm
